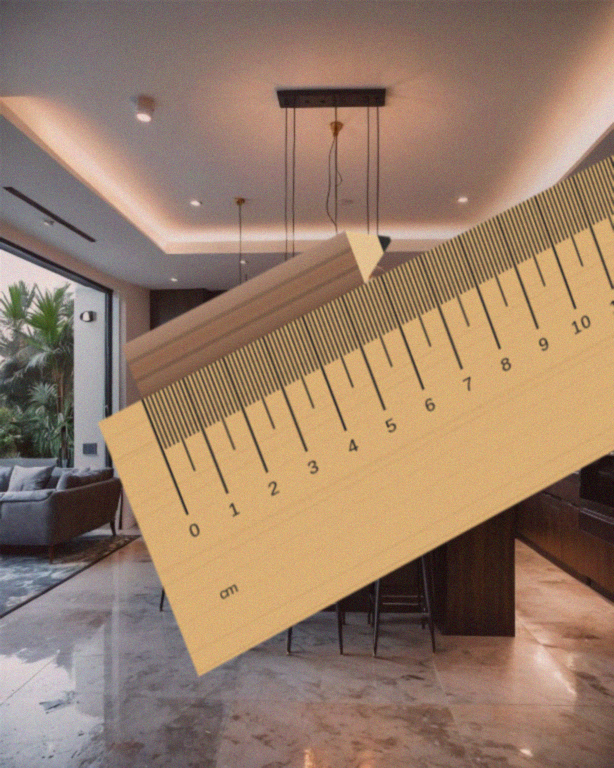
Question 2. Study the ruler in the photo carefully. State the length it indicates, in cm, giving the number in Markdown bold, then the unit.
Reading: **6.5** cm
